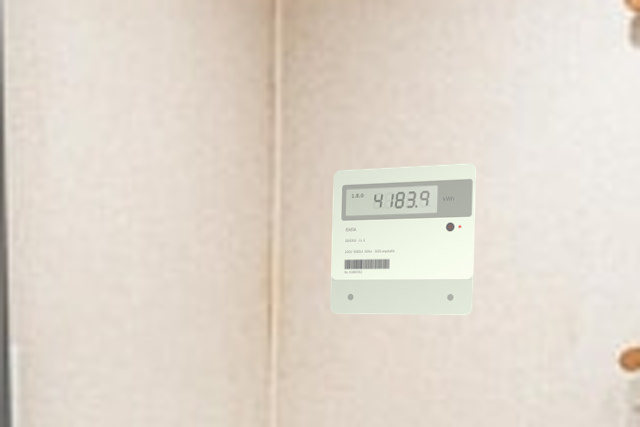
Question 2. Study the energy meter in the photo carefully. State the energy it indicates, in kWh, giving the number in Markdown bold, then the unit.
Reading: **4183.9** kWh
